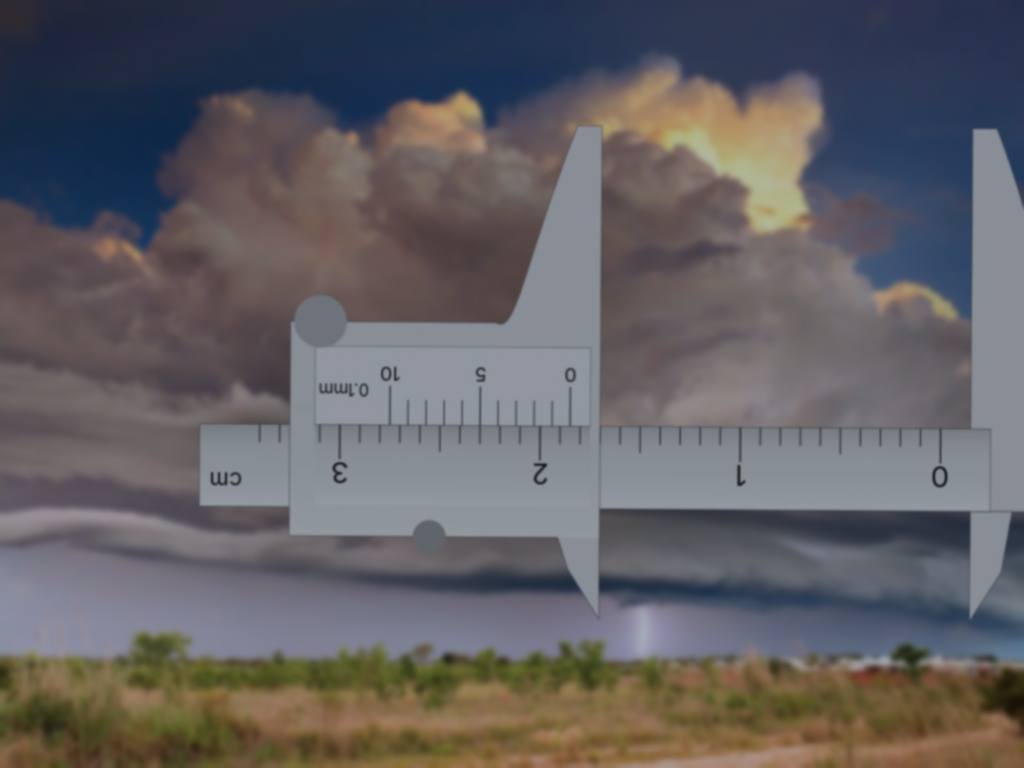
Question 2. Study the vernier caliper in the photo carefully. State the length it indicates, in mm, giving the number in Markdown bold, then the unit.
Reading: **18.5** mm
